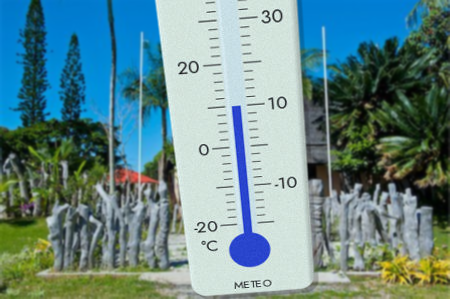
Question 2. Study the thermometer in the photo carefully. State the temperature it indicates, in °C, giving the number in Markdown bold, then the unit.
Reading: **10** °C
